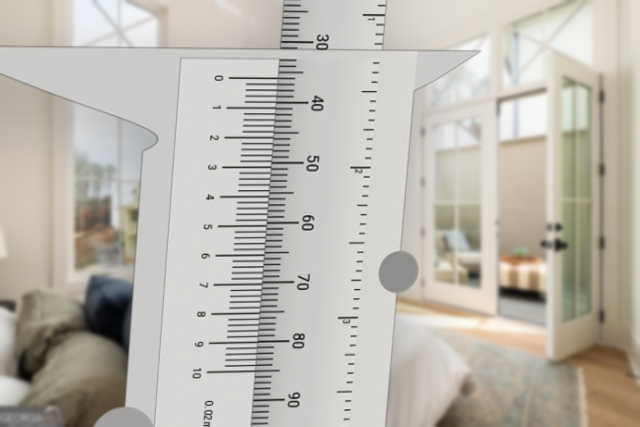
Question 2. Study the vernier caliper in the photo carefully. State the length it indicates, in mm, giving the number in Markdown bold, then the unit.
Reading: **36.0** mm
